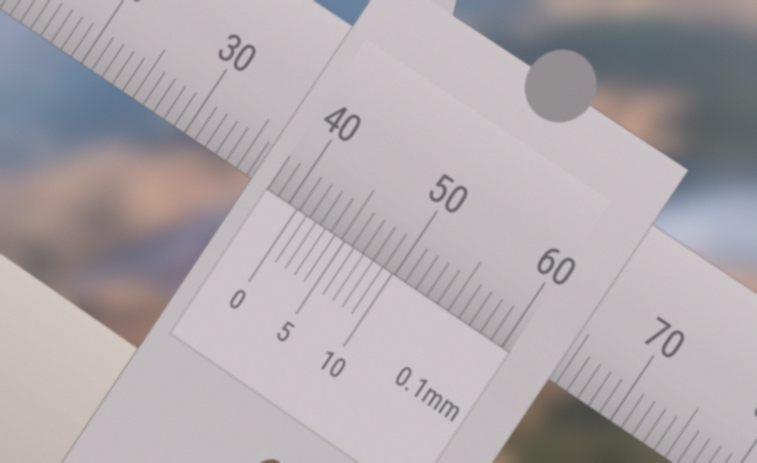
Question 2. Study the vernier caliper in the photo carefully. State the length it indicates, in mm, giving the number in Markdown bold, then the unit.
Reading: **40.8** mm
